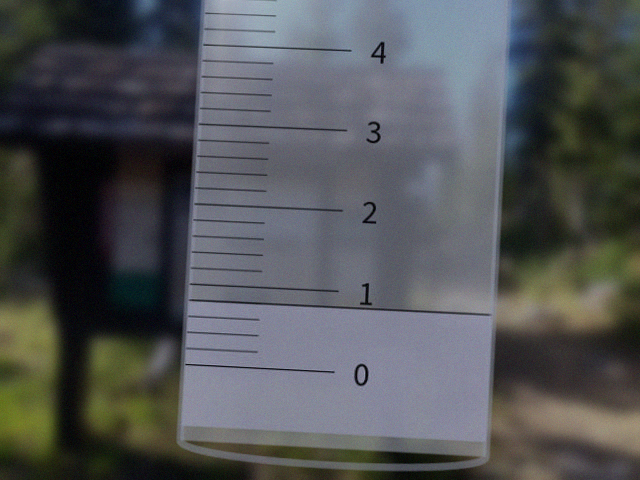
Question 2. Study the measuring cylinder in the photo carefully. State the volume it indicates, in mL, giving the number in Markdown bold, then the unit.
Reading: **0.8** mL
